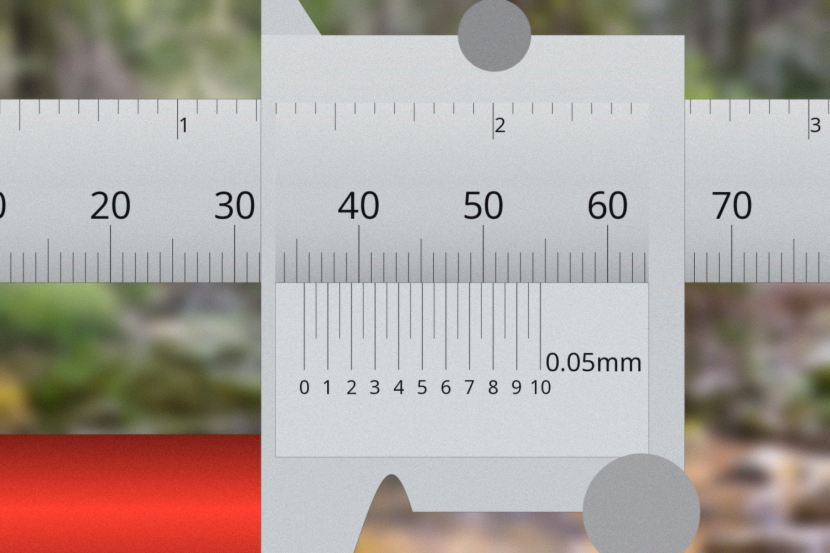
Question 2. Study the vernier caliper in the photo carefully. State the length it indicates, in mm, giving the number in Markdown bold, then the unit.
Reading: **35.6** mm
